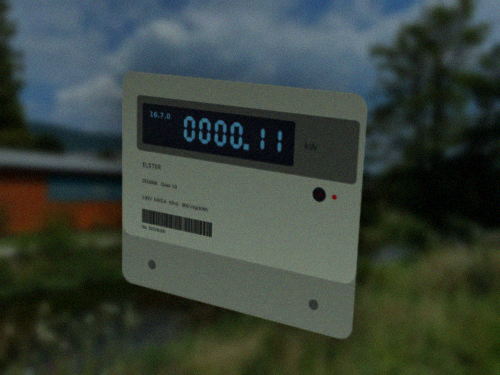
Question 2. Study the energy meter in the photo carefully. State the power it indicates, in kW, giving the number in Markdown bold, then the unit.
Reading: **0.11** kW
